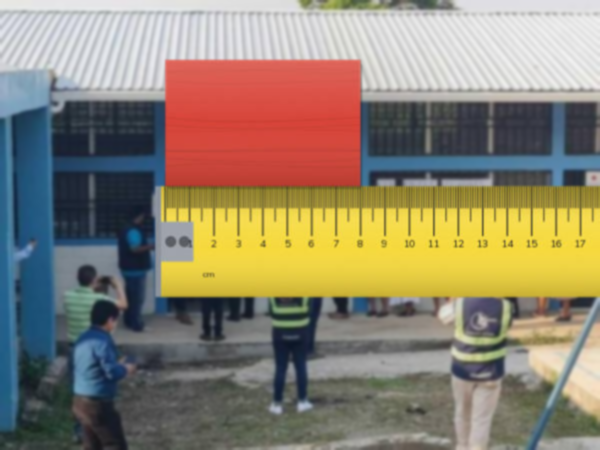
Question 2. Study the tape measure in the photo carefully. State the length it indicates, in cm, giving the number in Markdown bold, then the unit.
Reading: **8** cm
